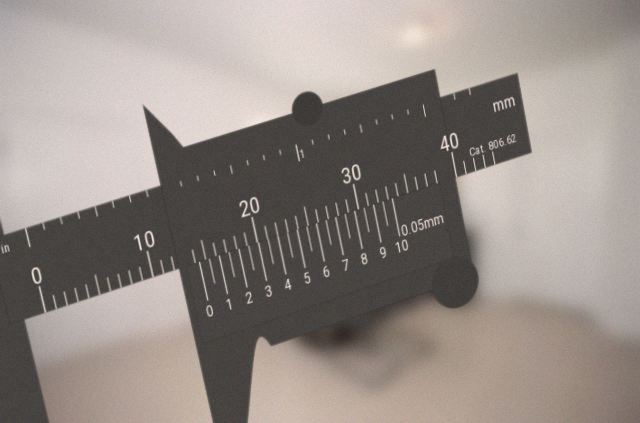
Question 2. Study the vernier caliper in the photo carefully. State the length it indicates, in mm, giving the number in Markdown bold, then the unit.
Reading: **14.4** mm
